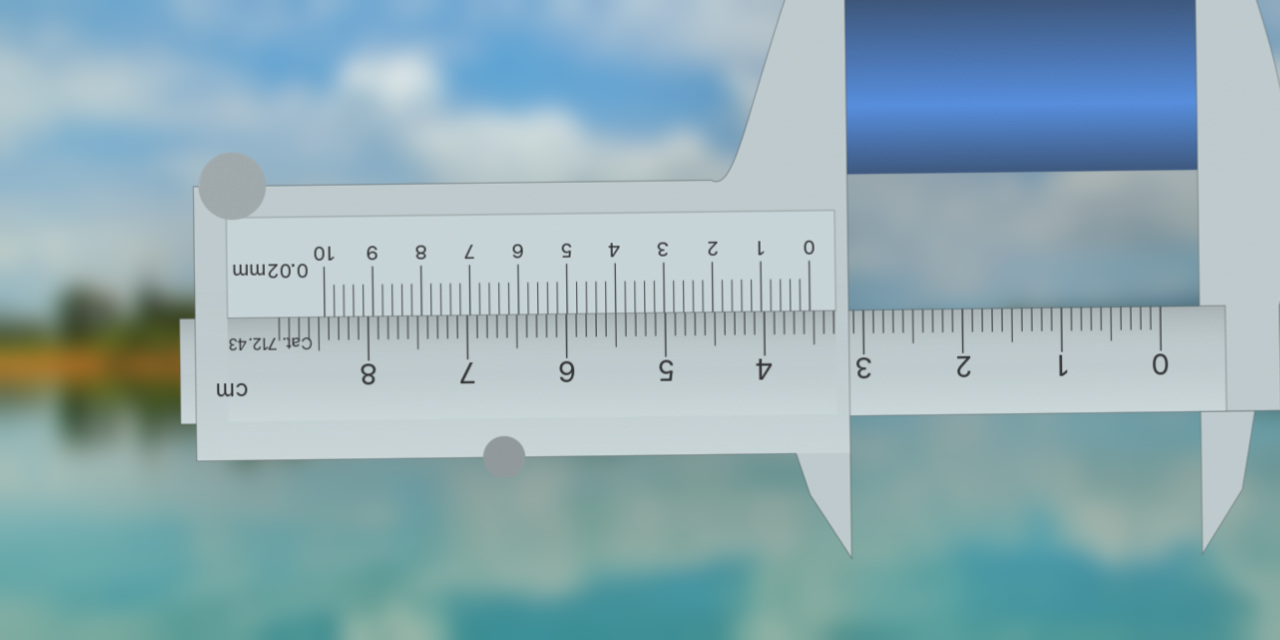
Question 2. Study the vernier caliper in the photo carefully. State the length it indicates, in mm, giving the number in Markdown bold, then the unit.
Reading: **35.4** mm
